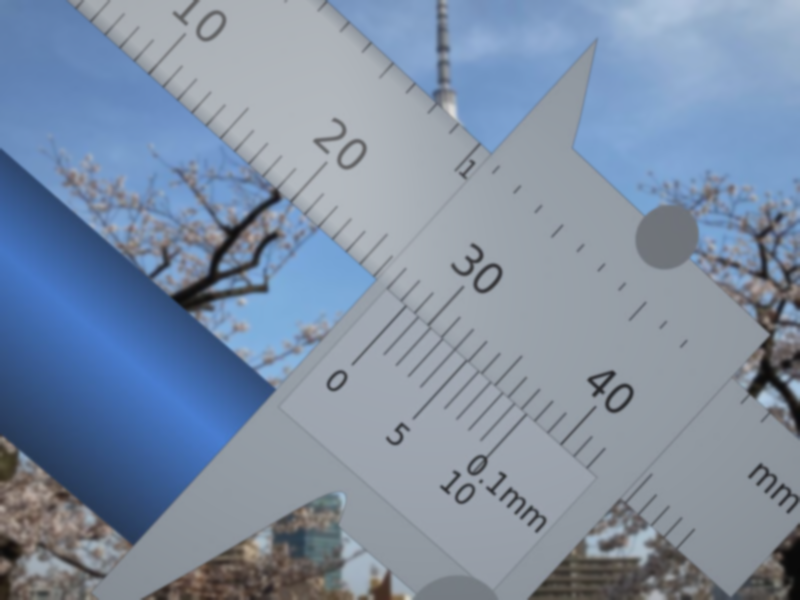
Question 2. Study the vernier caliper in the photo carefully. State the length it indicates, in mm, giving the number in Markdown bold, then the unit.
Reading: **28.4** mm
